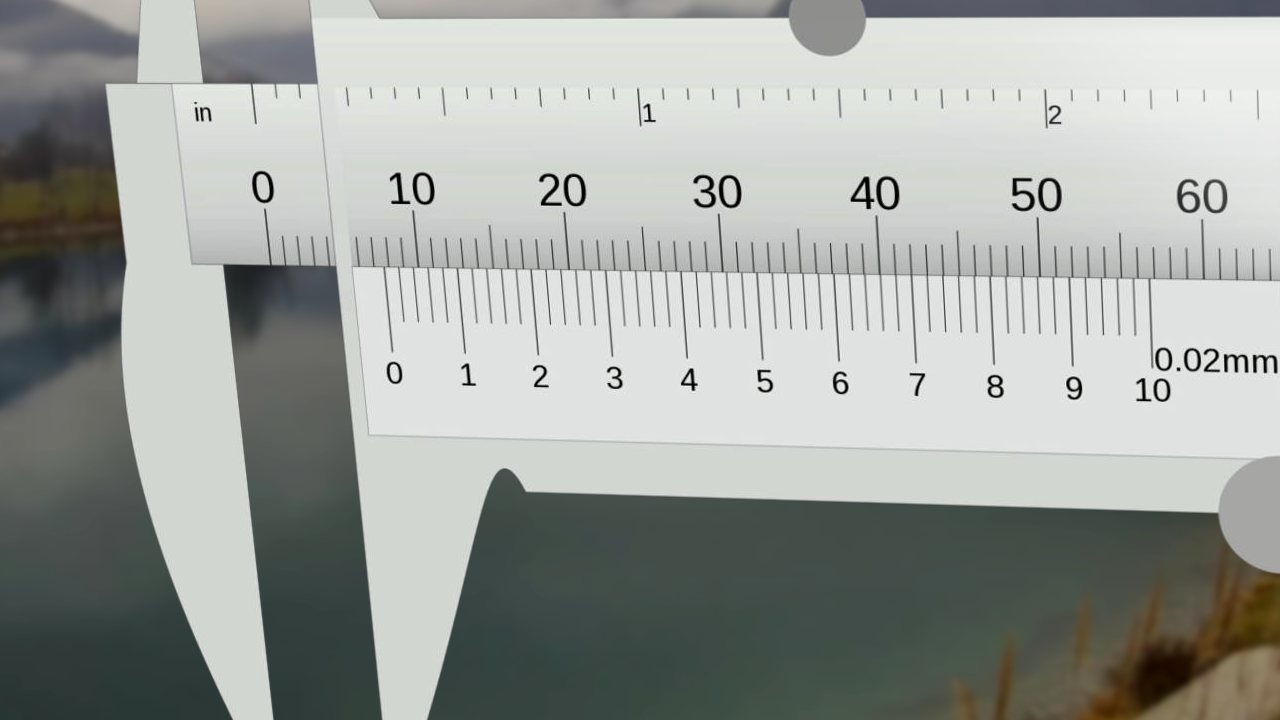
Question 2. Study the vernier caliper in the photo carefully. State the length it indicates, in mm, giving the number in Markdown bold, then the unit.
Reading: **7.7** mm
